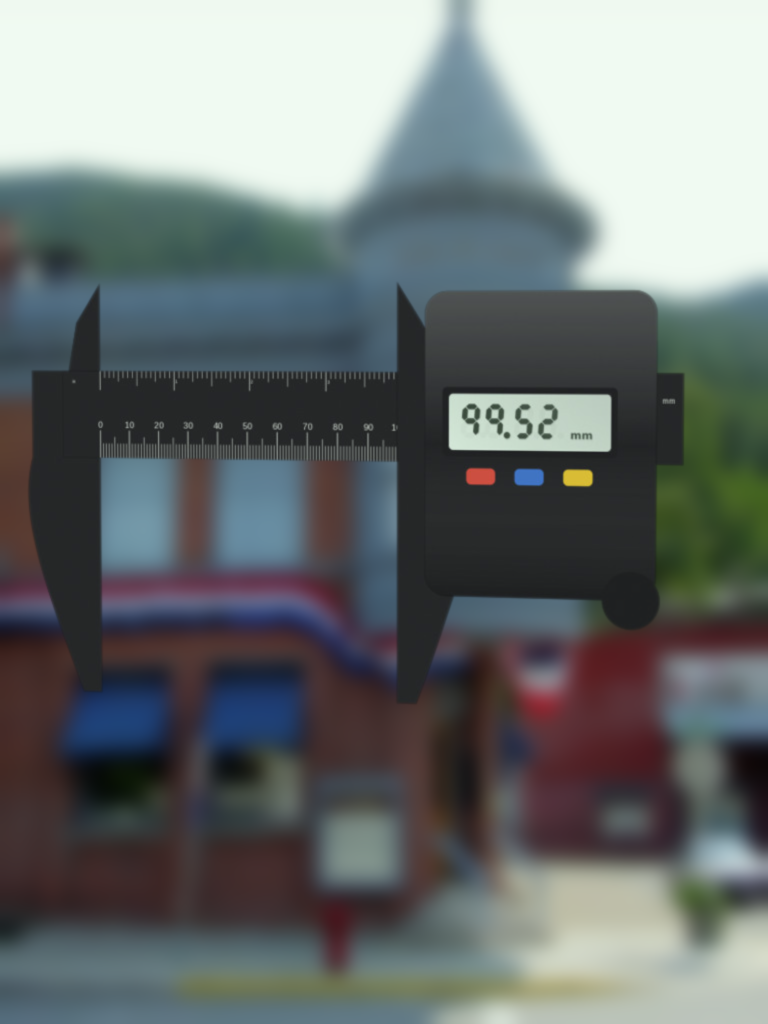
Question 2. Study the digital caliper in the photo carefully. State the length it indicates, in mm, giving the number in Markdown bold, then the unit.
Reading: **99.52** mm
